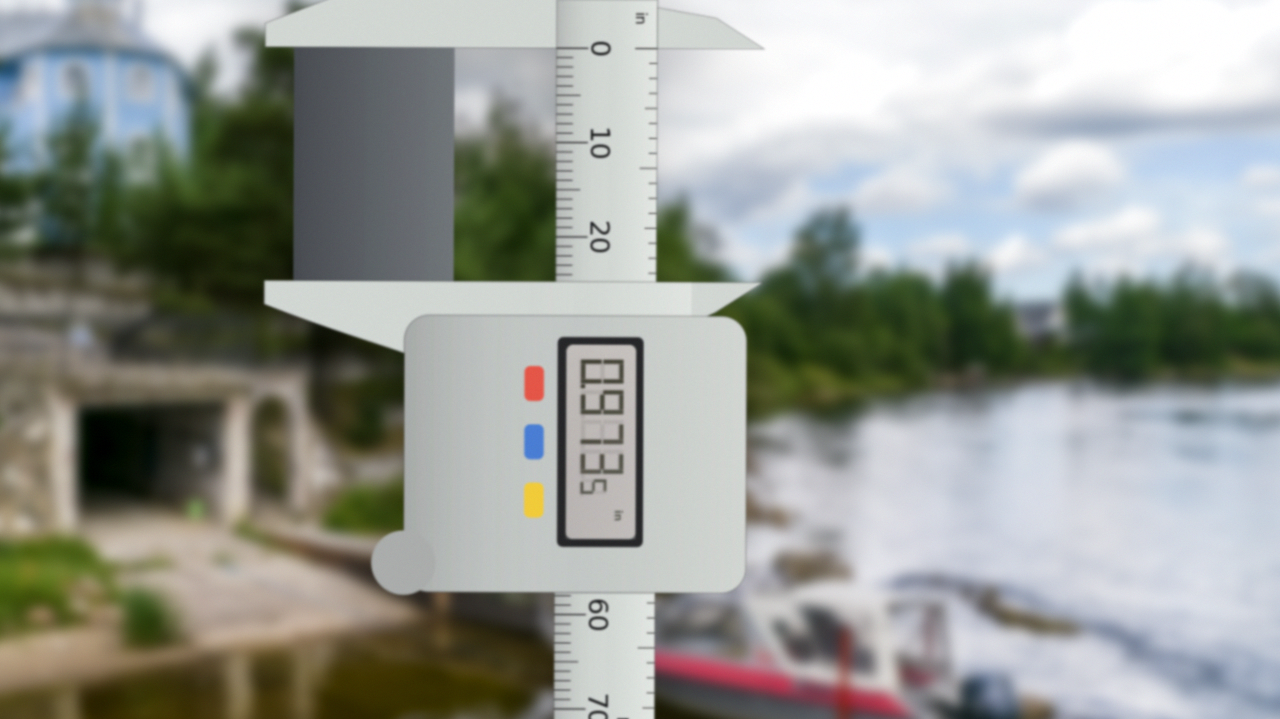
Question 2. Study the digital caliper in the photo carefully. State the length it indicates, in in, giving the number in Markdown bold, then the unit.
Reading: **0.9735** in
